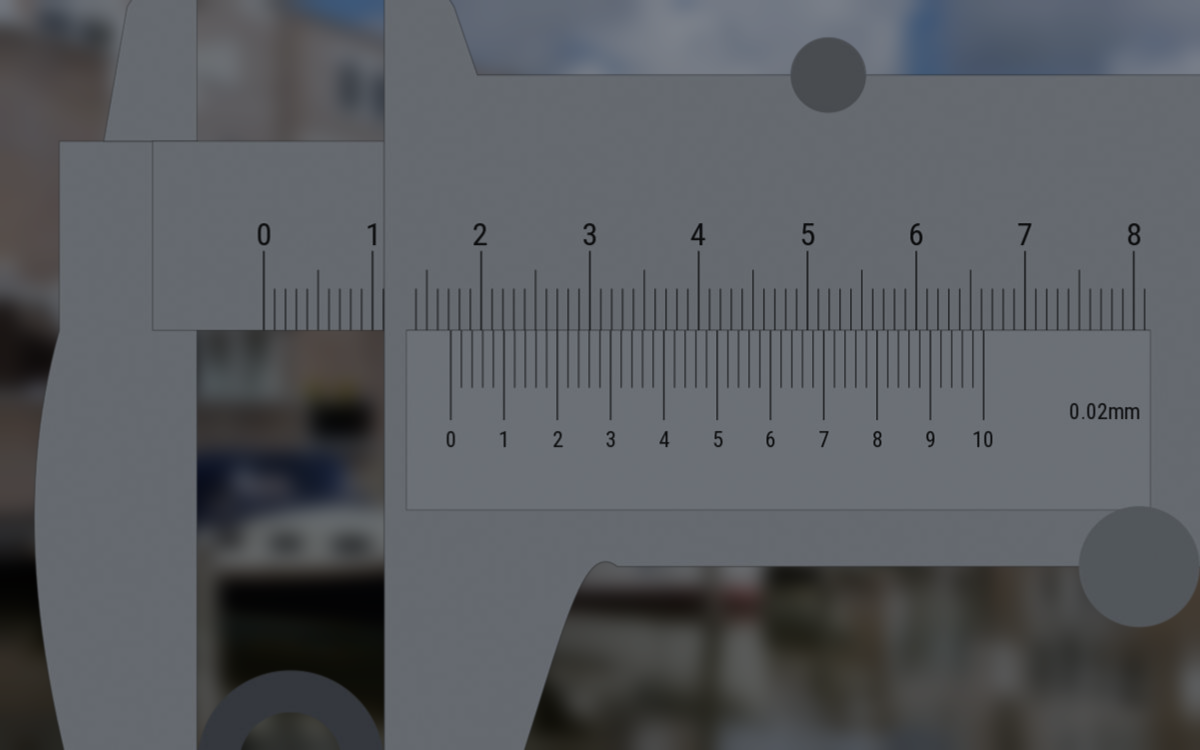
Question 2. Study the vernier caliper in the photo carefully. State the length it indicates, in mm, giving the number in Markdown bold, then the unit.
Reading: **17.2** mm
